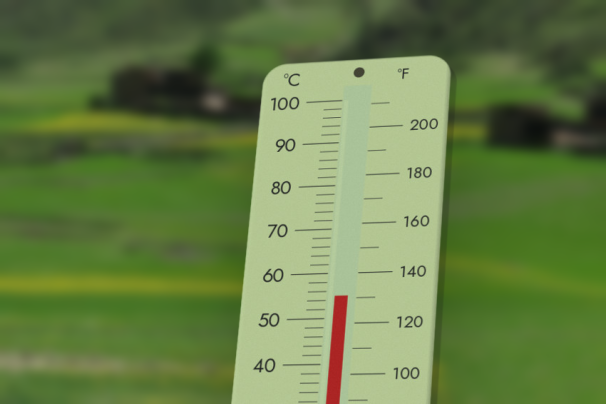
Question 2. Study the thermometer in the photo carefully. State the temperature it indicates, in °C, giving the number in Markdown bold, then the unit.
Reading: **55** °C
